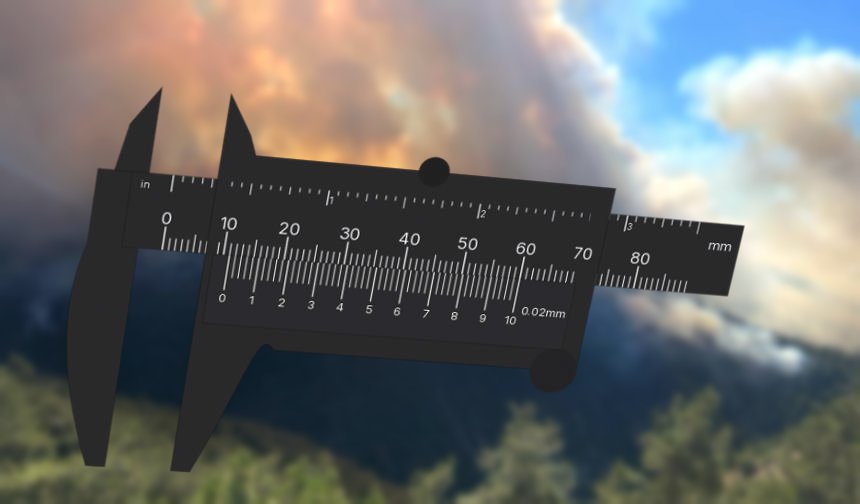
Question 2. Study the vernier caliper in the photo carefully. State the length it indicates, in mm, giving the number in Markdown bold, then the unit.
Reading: **11.0** mm
